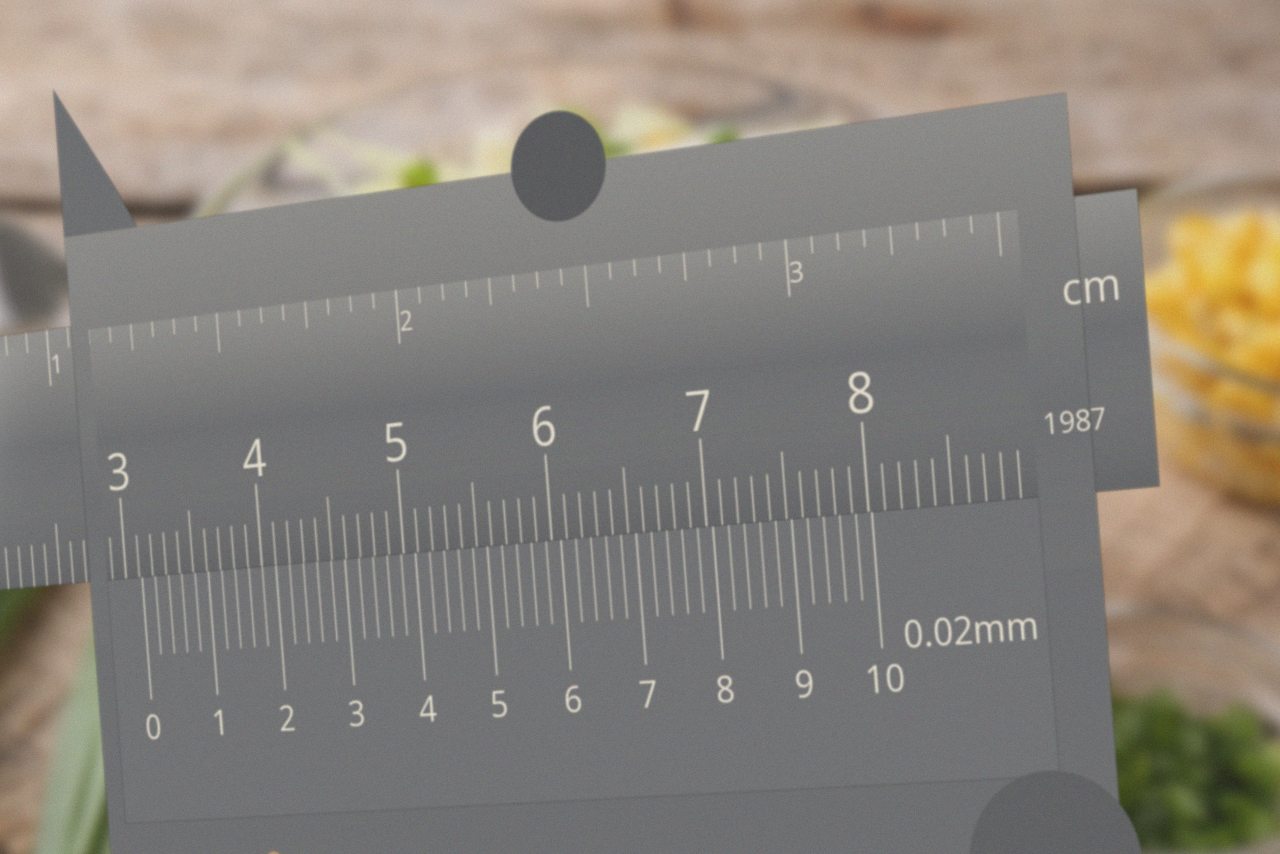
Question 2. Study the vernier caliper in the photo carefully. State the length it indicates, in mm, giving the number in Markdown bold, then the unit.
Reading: **31.2** mm
